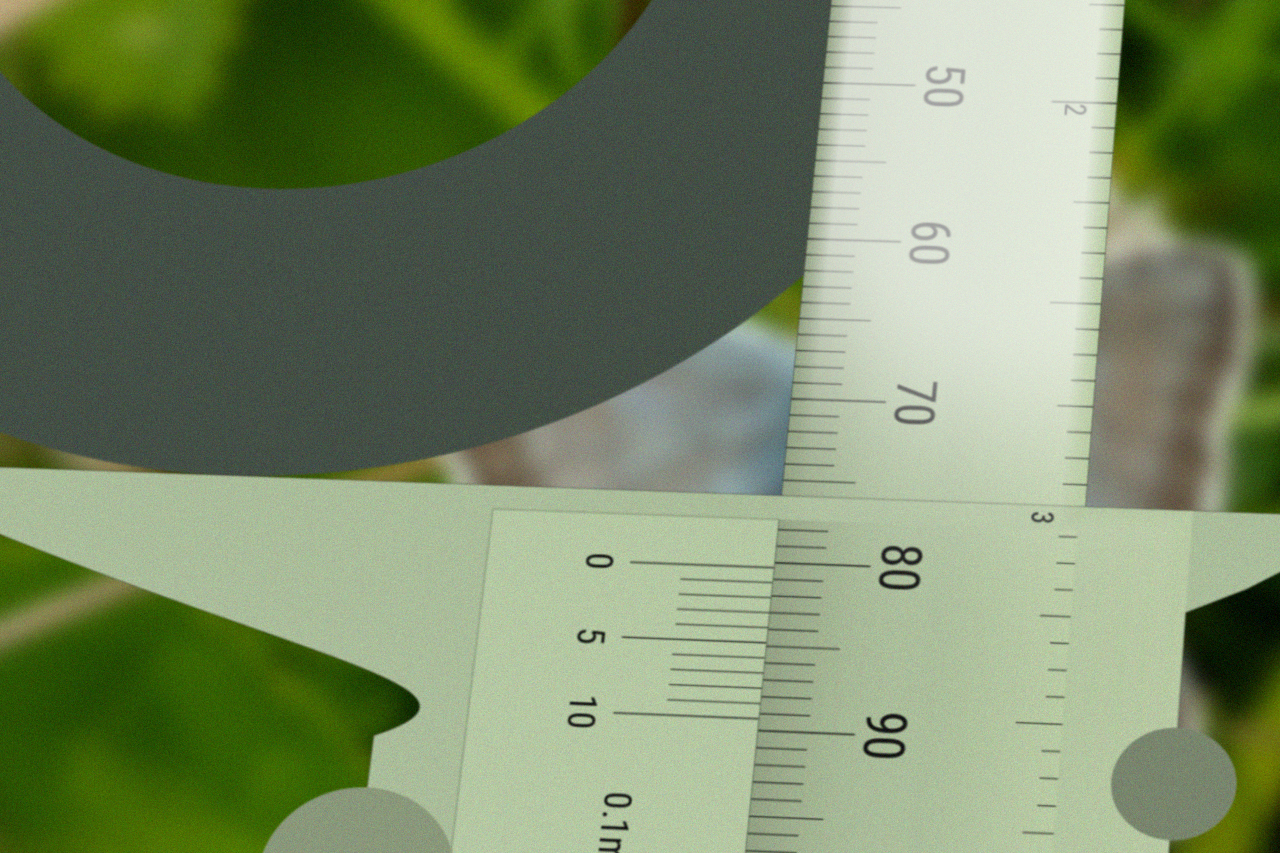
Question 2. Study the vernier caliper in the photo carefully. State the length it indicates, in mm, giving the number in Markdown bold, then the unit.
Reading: **80.3** mm
